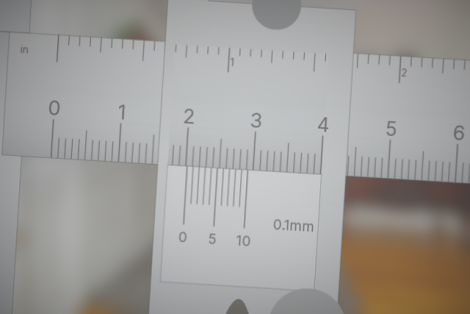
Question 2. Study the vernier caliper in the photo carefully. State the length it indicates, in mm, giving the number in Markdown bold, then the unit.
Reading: **20.2** mm
